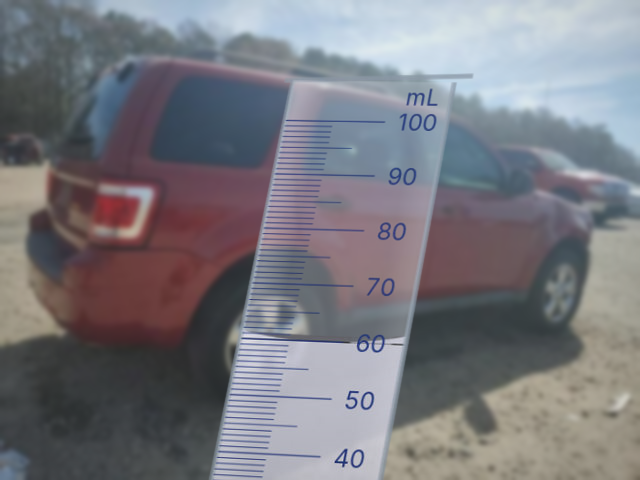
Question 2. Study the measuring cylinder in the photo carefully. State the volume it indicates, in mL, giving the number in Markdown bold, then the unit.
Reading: **60** mL
